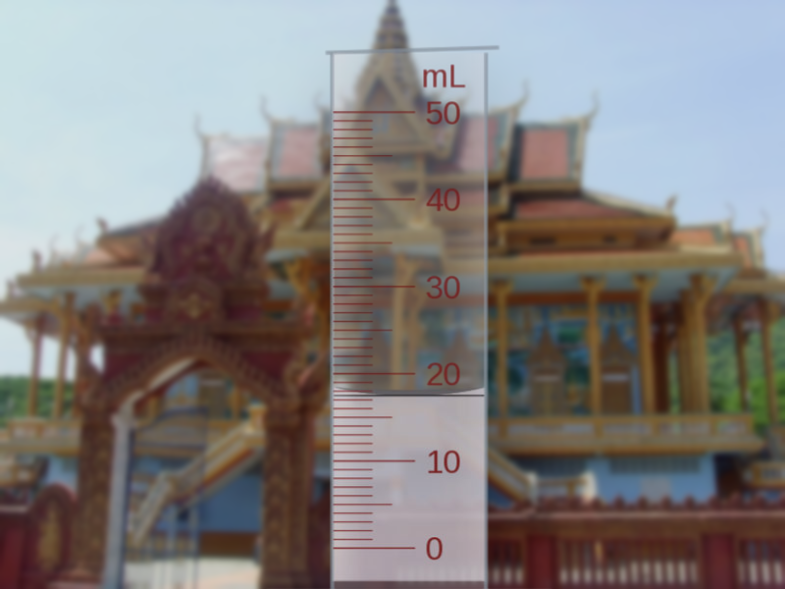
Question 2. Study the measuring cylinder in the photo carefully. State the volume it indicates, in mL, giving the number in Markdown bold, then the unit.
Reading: **17.5** mL
